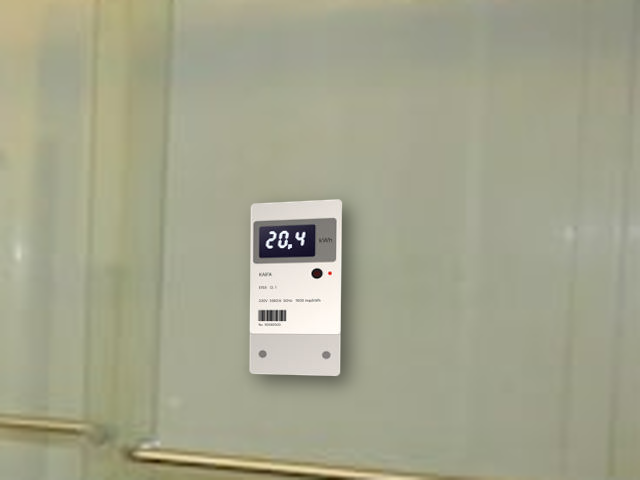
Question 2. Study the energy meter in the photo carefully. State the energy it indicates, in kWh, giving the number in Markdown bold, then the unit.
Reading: **20.4** kWh
